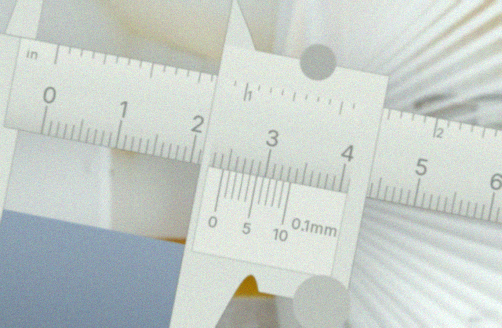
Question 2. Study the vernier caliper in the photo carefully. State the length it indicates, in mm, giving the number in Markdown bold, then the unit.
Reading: **24.4** mm
